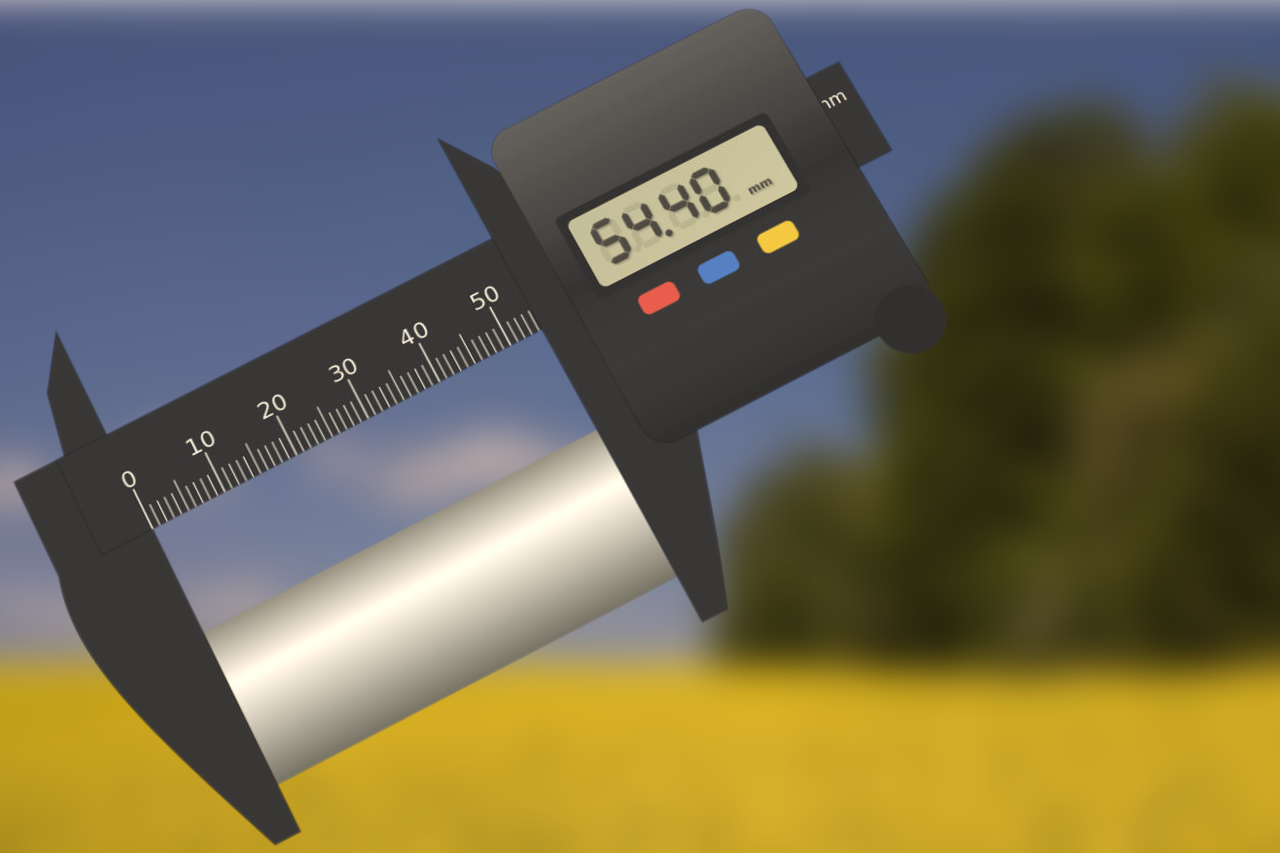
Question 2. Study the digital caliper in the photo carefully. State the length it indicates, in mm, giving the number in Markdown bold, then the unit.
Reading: **54.40** mm
